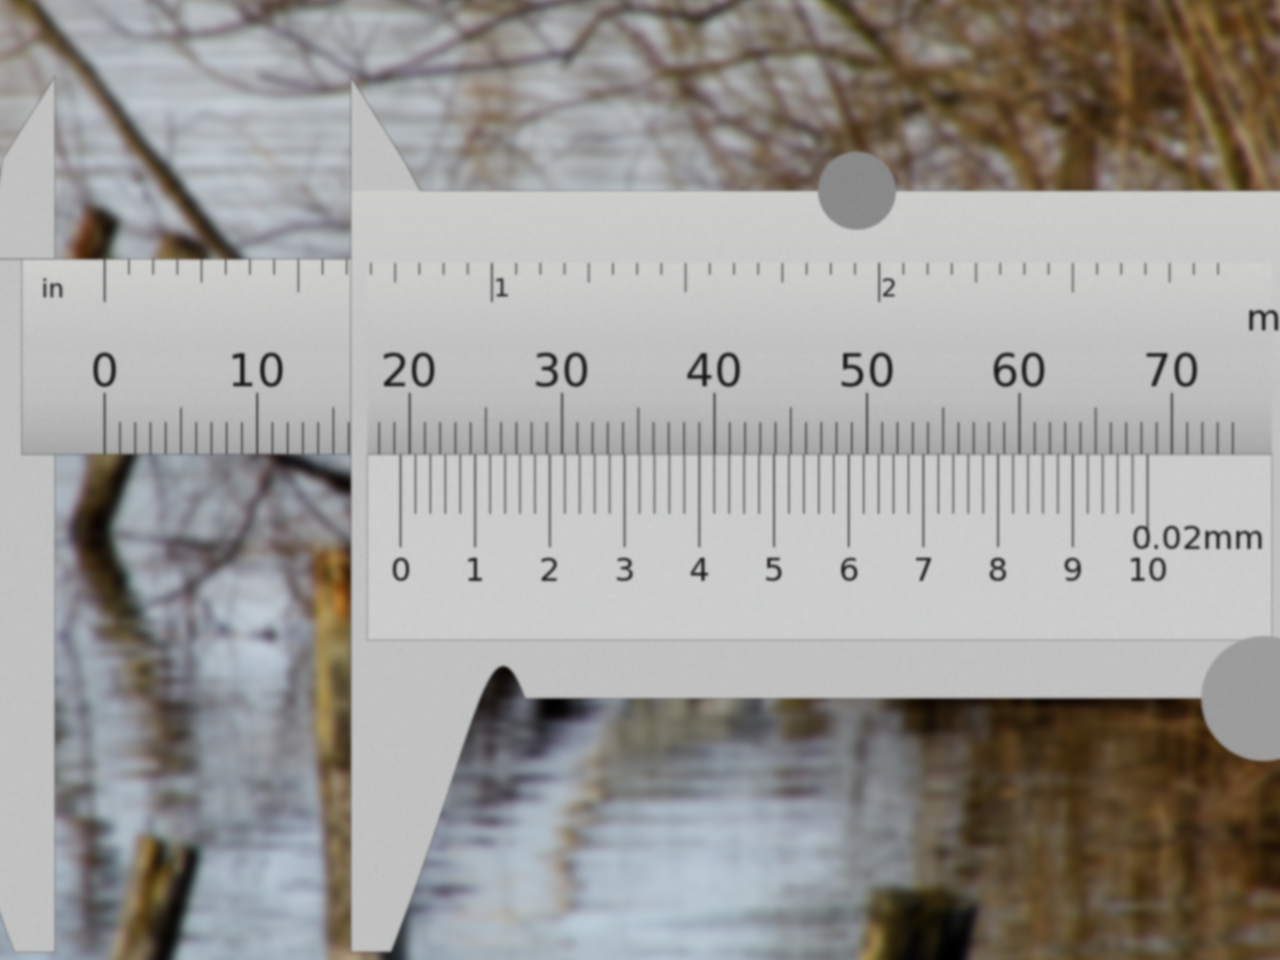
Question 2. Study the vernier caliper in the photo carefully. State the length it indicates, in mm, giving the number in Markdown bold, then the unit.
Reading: **19.4** mm
